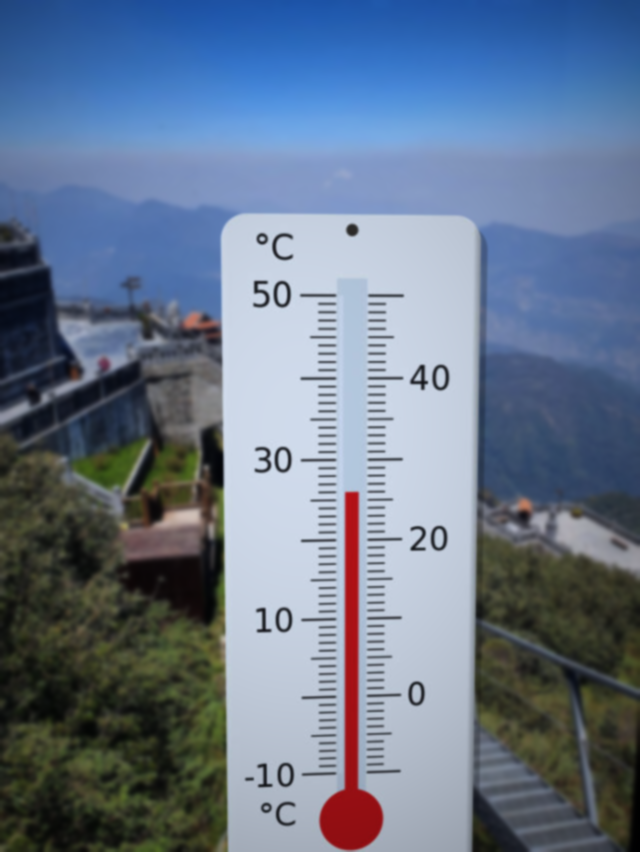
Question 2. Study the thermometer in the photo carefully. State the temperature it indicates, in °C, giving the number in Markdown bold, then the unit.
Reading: **26** °C
